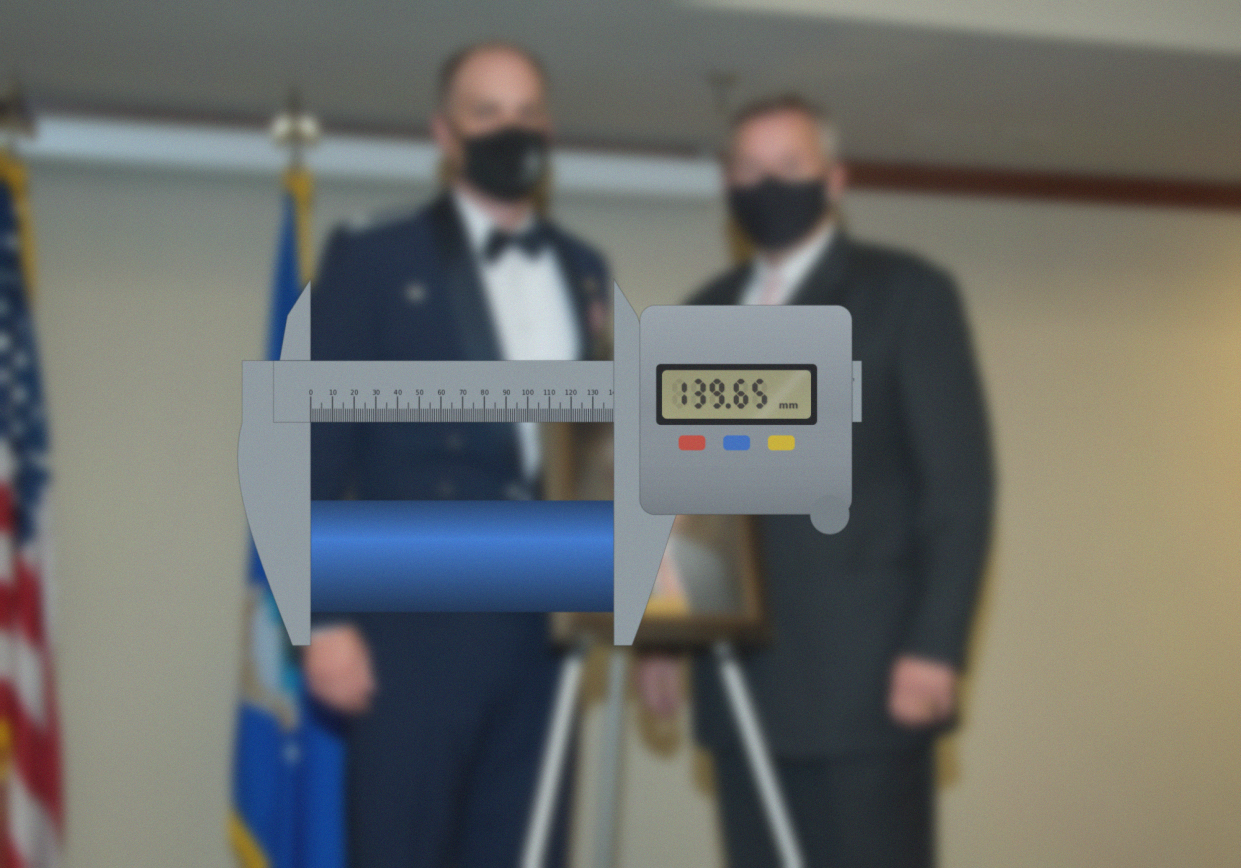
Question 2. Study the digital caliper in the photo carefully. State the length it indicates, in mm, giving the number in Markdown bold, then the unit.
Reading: **139.65** mm
